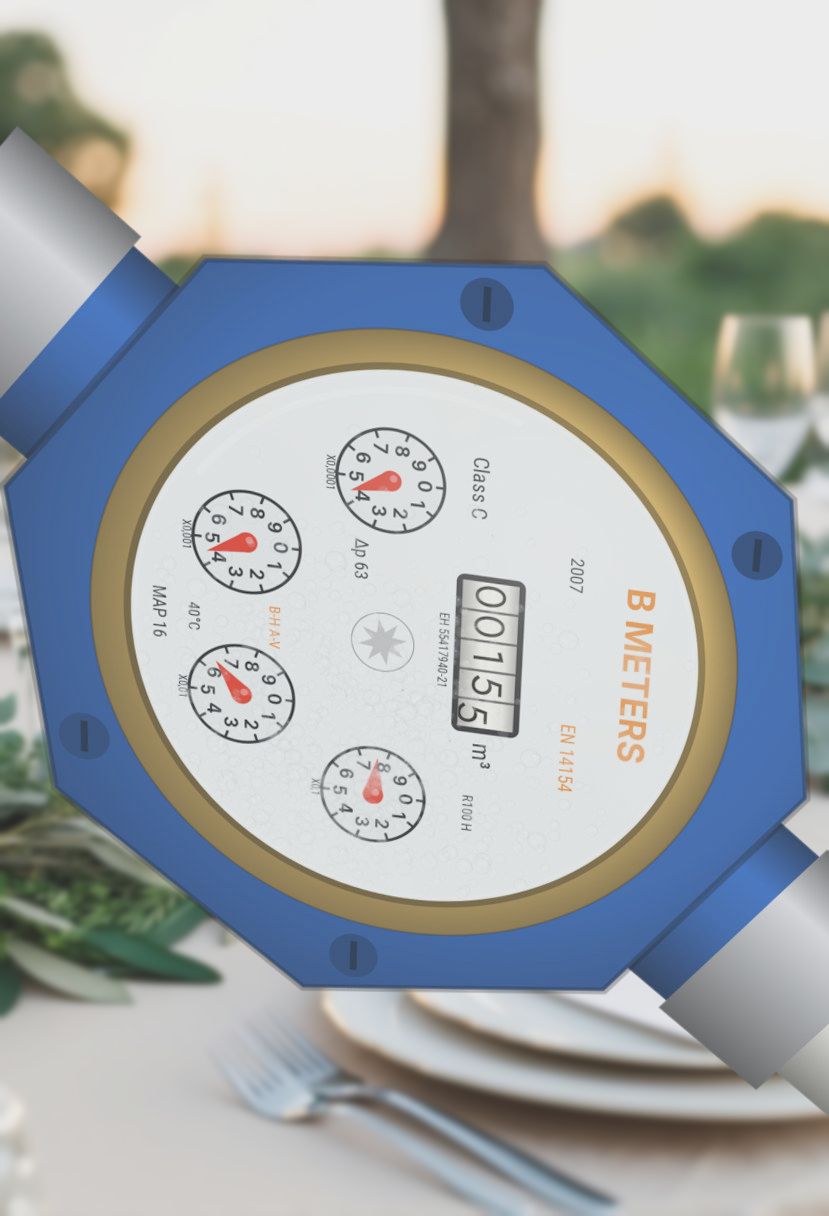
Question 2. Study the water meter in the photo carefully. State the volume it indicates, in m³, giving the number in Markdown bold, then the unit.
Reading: **154.7644** m³
